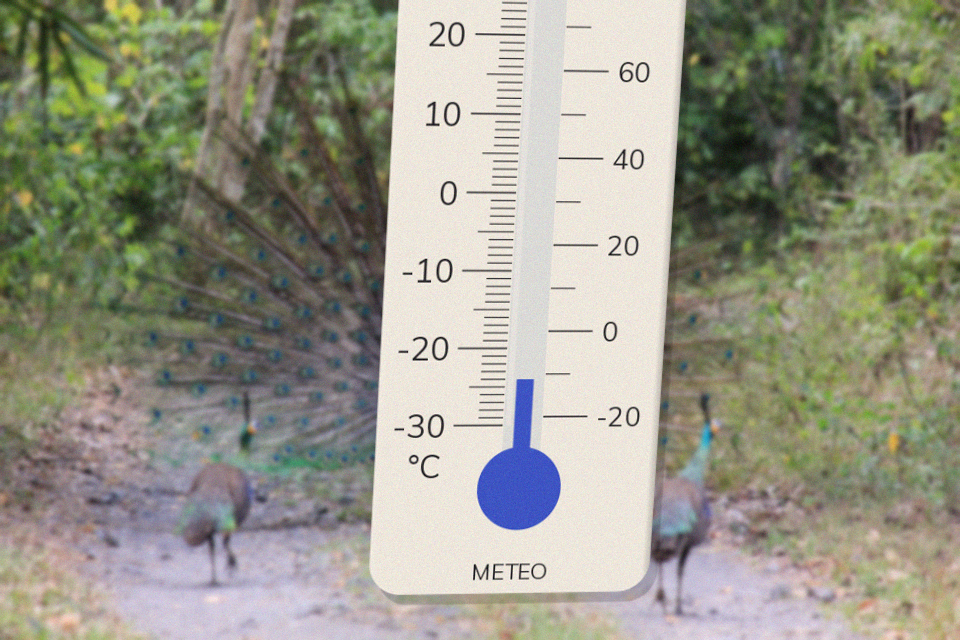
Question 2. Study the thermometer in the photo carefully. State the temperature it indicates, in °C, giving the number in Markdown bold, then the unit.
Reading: **-24** °C
